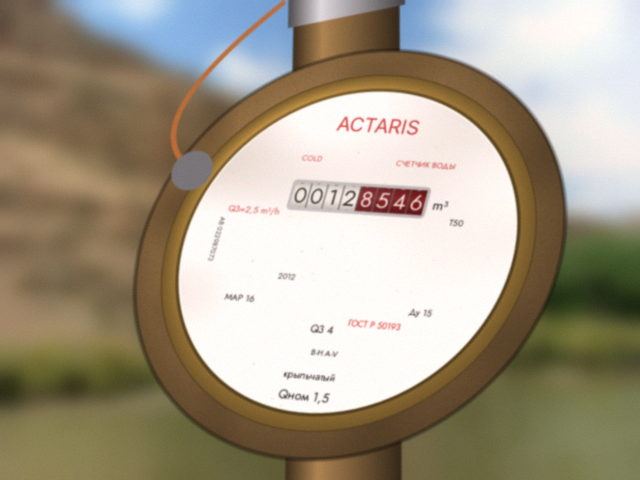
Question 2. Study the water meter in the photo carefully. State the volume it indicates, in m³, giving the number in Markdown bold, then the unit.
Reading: **12.8546** m³
